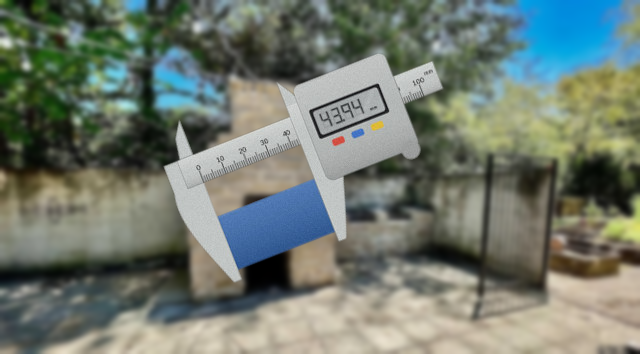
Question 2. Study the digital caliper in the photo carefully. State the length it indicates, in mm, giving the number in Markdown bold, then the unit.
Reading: **43.94** mm
